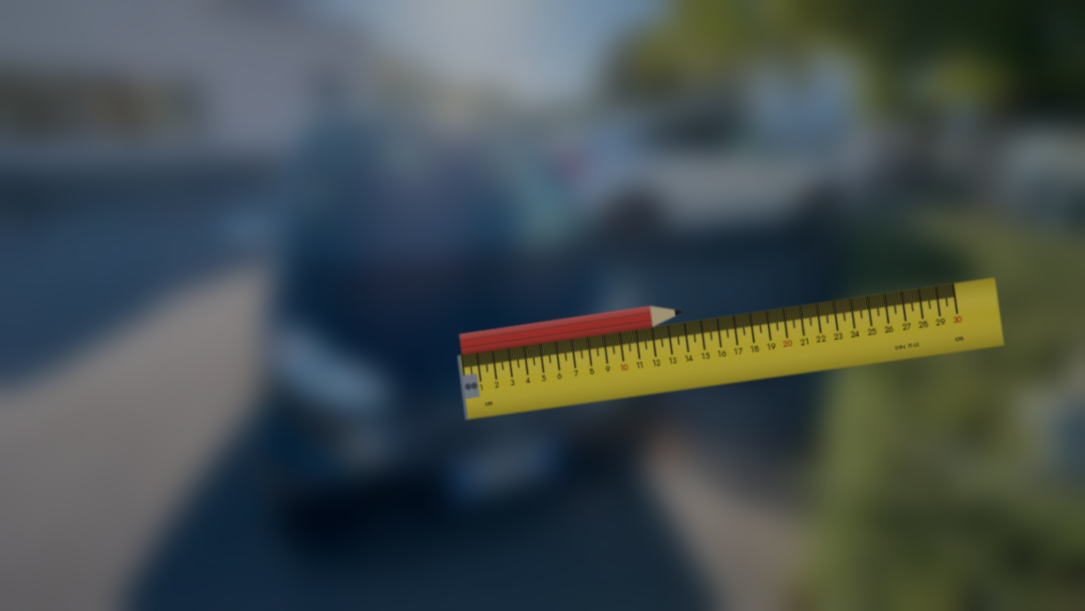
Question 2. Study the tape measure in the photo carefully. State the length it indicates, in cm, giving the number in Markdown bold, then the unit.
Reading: **14** cm
